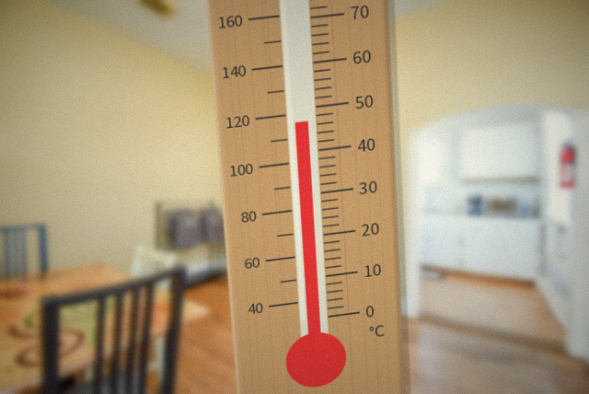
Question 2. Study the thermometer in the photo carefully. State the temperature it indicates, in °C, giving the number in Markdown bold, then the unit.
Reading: **47** °C
